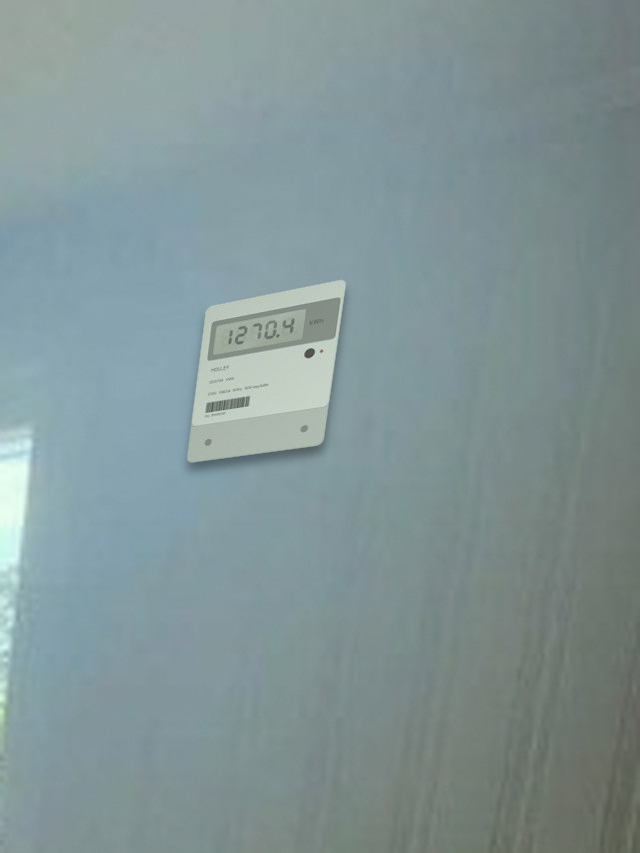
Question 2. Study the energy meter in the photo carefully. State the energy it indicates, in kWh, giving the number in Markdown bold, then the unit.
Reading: **1270.4** kWh
